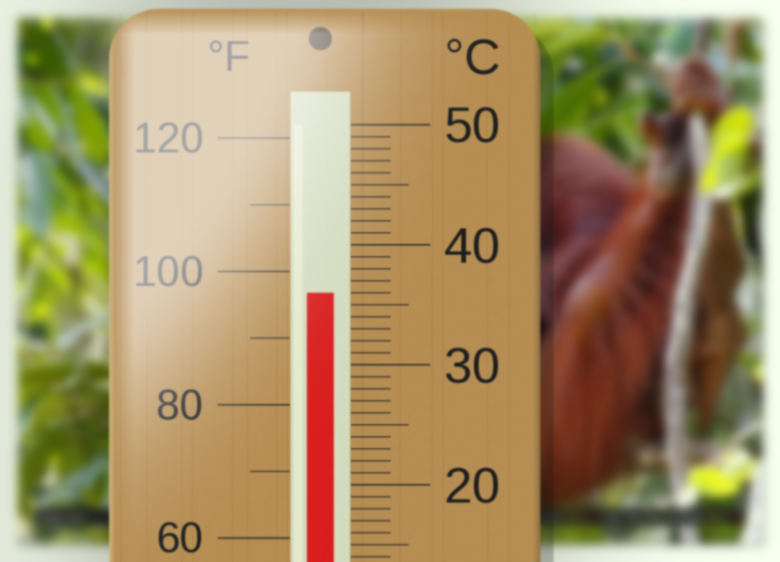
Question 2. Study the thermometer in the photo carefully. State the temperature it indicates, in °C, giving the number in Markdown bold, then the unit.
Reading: **36** °C
